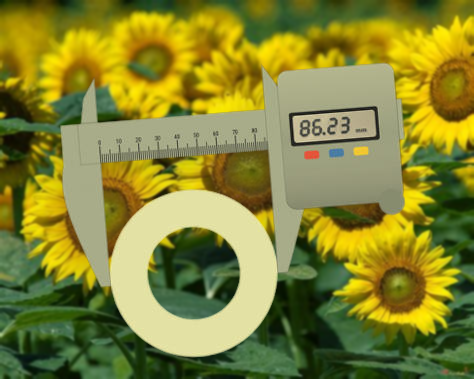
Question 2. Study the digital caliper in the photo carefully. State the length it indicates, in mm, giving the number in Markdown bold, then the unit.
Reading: **86.23** mm
